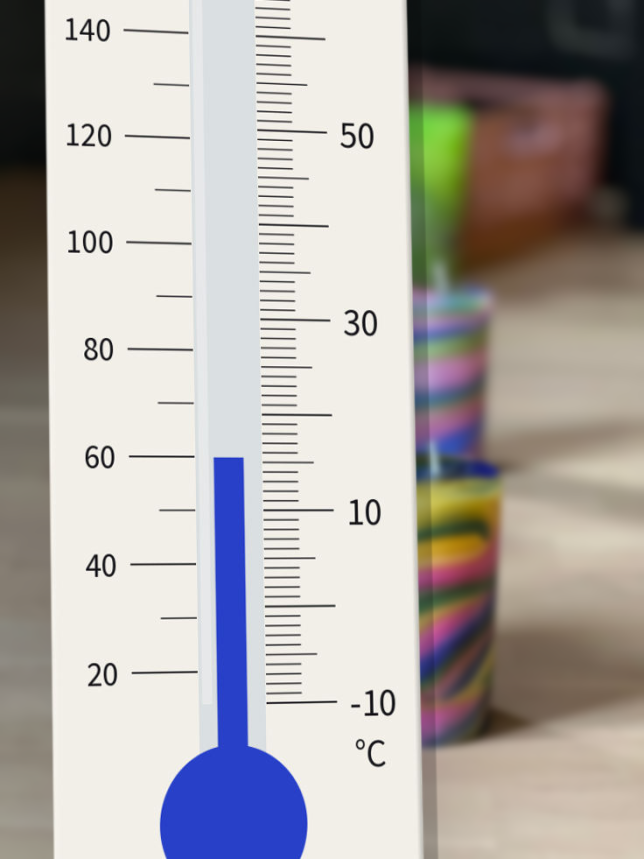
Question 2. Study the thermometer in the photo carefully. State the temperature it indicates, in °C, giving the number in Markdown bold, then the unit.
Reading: **15.5** °C
